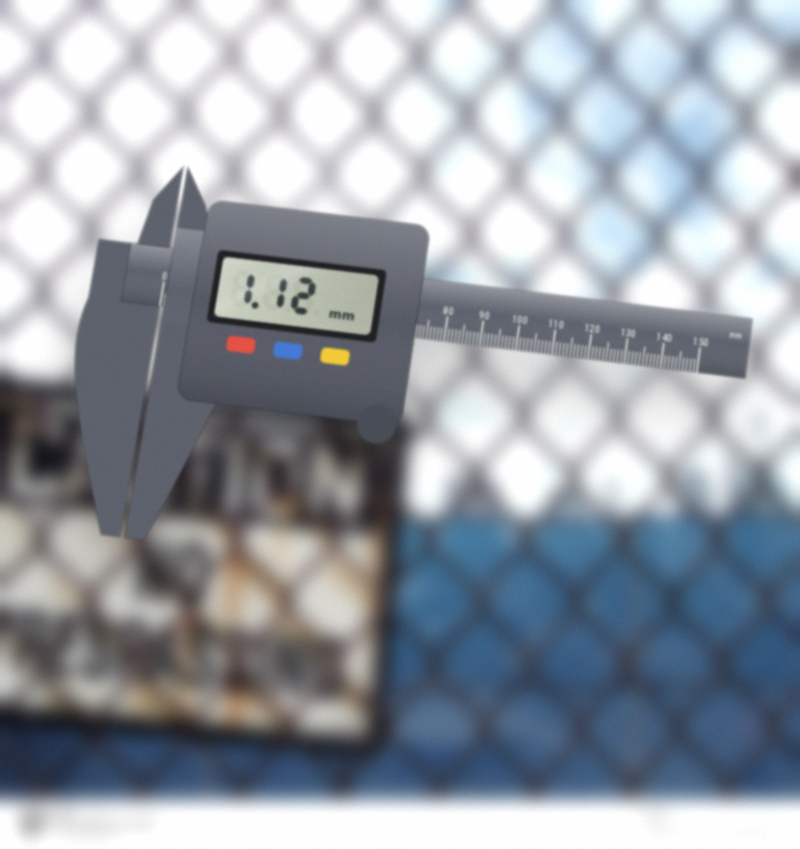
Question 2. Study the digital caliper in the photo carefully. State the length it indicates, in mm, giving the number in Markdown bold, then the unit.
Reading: **1.12** mm
